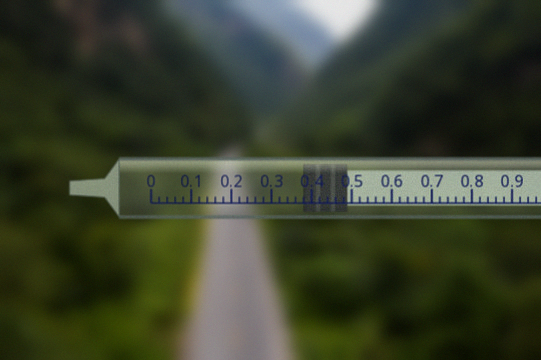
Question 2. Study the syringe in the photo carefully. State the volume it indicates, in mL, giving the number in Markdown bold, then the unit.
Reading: **0.38** mL
